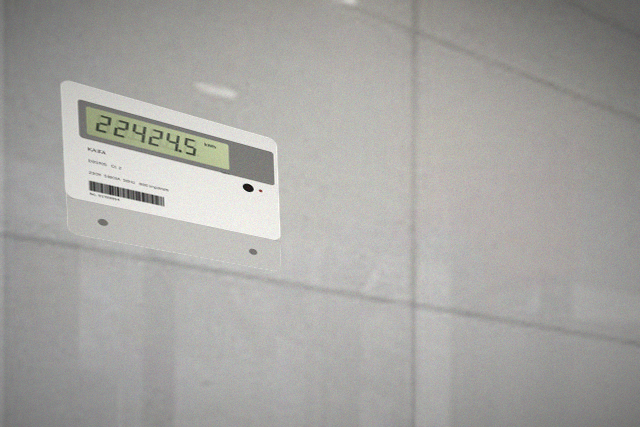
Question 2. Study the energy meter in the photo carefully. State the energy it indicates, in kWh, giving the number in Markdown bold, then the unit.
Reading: **22424.5** kWh
